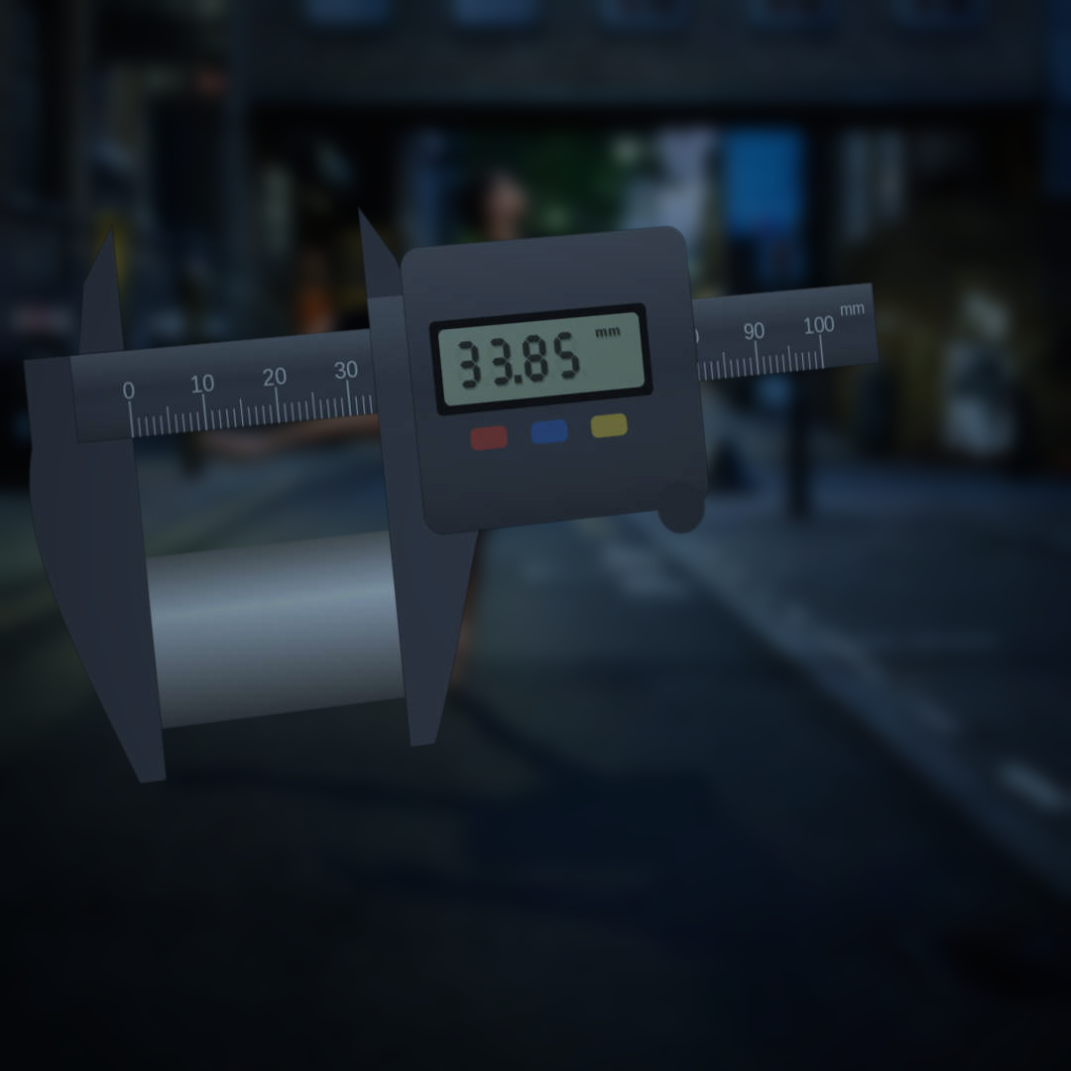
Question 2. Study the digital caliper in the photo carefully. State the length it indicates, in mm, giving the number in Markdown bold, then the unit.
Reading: **33.85** mm
